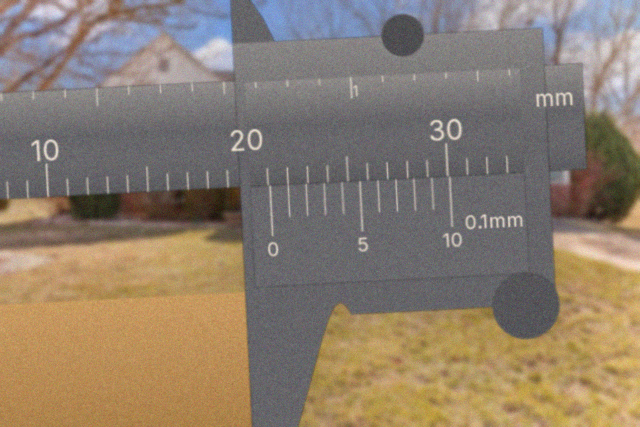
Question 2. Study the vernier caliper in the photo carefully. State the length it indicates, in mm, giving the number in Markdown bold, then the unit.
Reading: **21.1** mm
